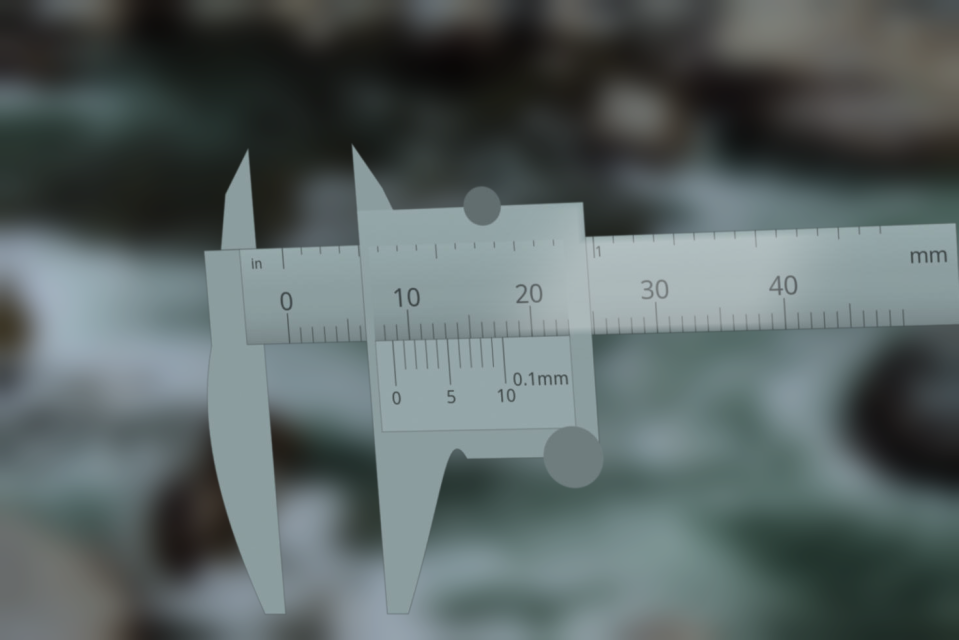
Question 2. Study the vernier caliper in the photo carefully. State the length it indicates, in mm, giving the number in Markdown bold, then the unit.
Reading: **8.6** mm
